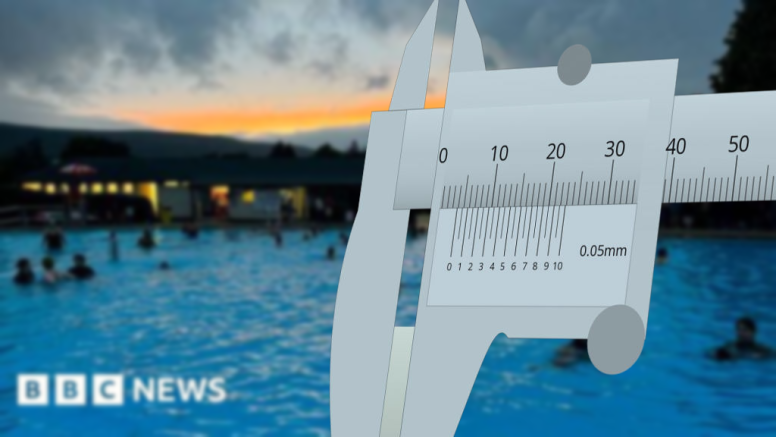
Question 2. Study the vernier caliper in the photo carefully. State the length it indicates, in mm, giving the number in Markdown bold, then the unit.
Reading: **3.8** mm
